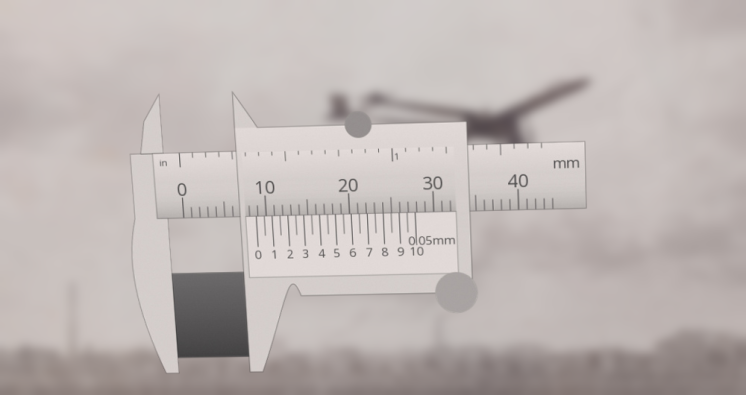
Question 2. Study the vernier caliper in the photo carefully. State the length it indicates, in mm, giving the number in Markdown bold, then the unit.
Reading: **8.8** mm
